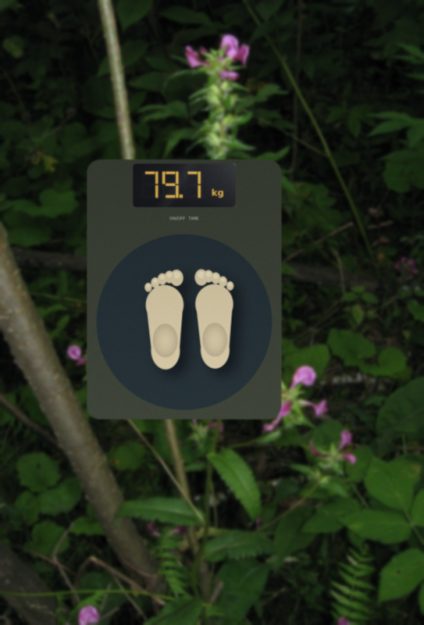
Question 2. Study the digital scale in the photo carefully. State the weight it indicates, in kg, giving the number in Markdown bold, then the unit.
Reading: **79.7** kg
